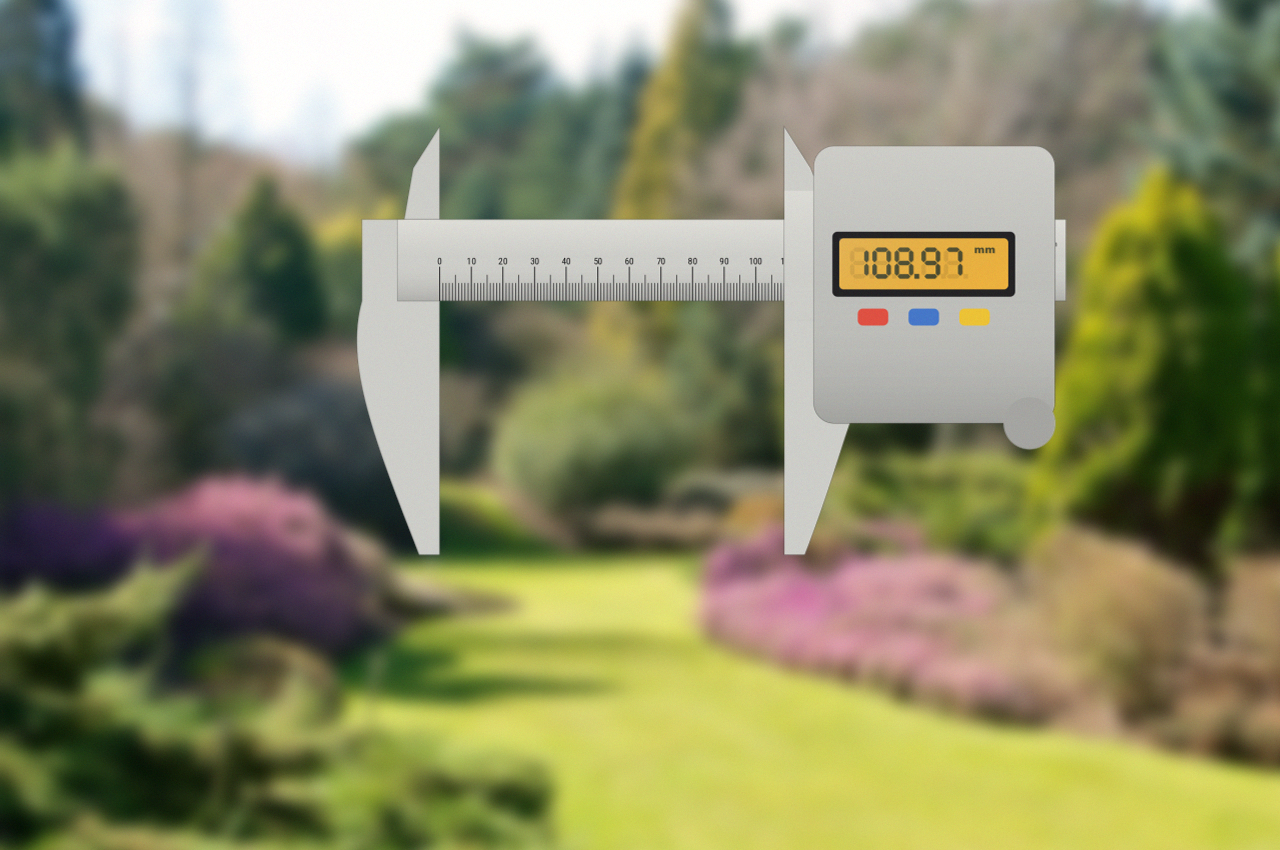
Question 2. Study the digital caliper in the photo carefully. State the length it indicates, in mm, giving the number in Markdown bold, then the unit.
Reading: **108.97** mm
